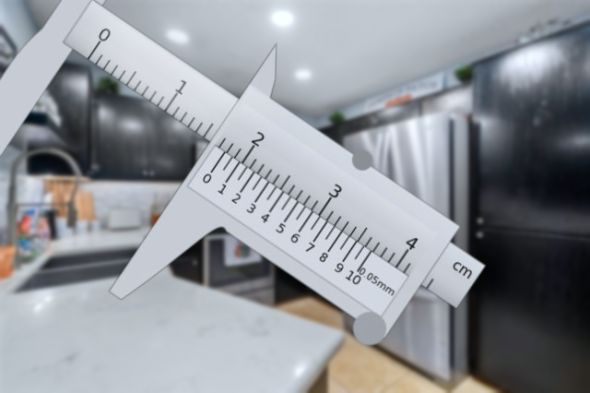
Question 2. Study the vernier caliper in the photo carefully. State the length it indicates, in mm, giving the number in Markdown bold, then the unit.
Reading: **17.8** mm
